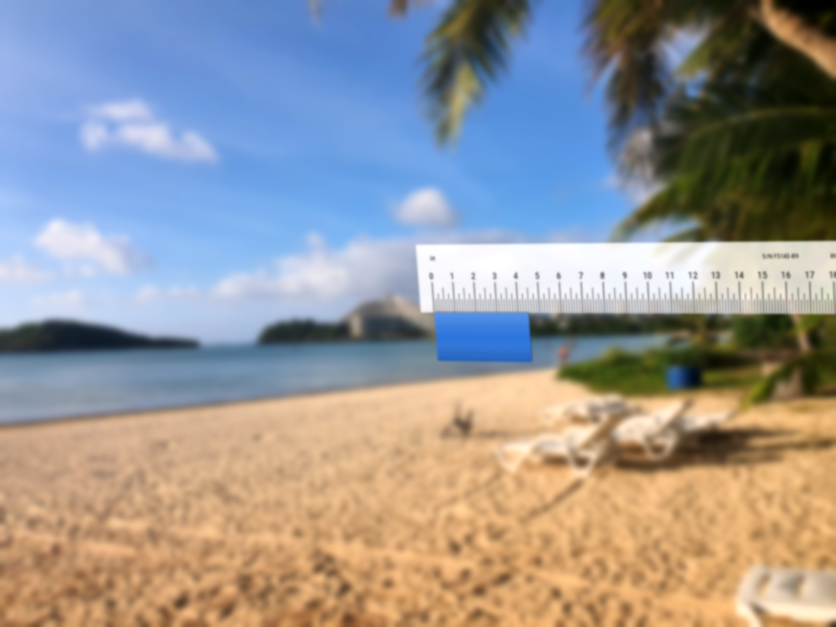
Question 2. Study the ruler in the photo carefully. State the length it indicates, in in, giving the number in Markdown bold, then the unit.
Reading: **4.5** in
